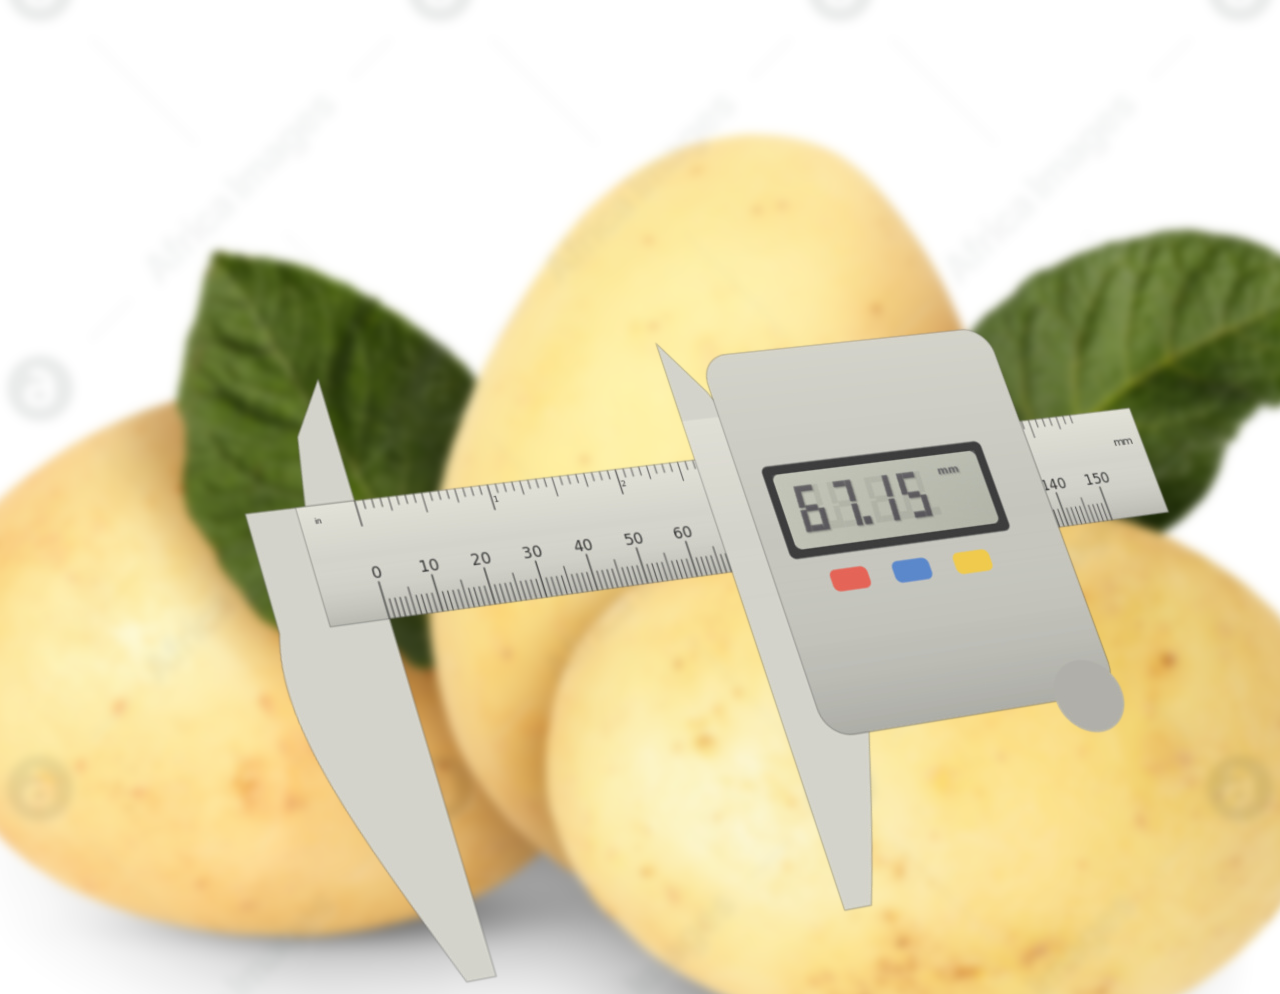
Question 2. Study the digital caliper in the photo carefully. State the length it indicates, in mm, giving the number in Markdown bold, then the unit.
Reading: **67.15** mm
